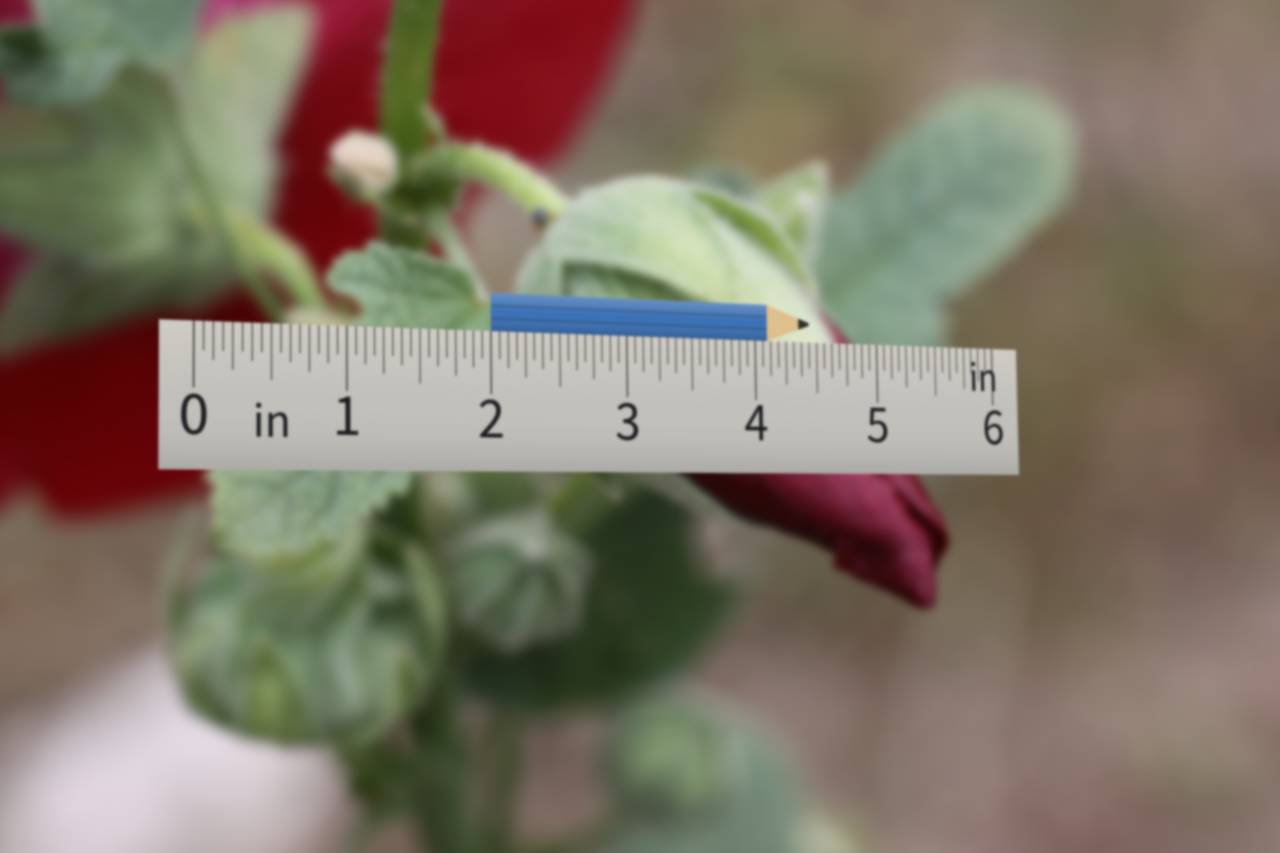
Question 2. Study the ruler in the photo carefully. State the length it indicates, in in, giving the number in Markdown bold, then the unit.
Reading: **2.4375** in
